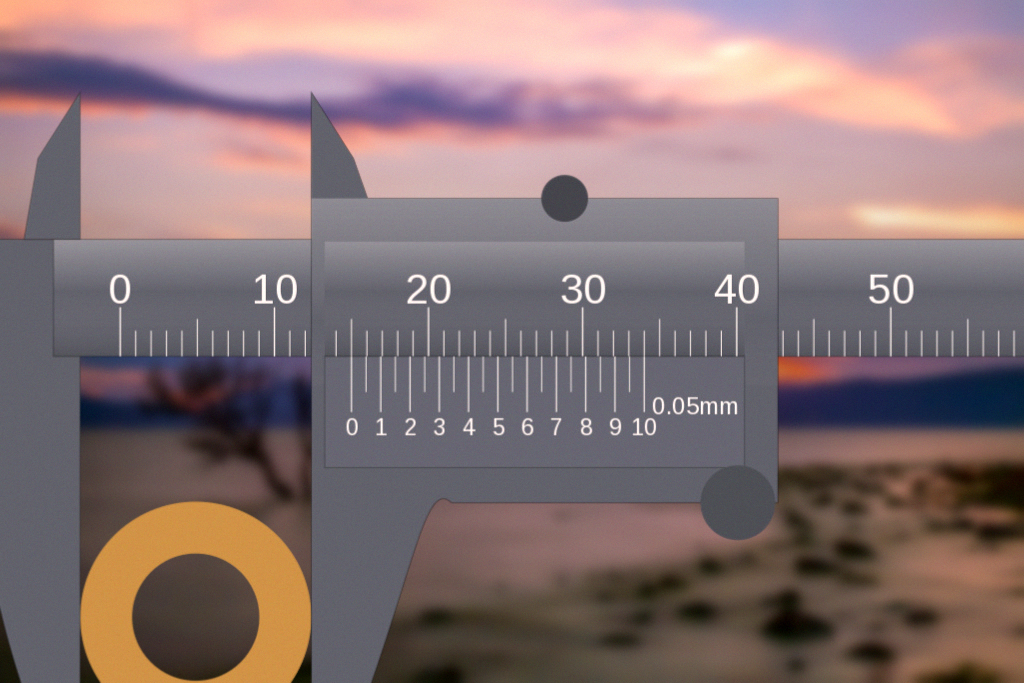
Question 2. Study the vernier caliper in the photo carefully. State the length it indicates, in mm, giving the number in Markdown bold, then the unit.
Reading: **15.0** mm
